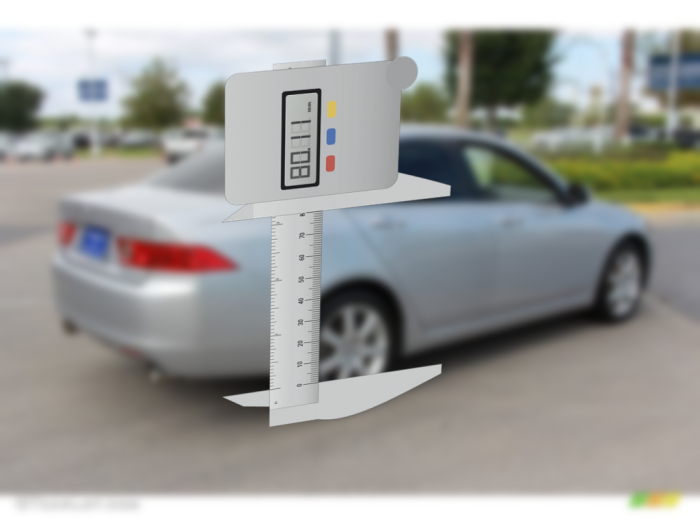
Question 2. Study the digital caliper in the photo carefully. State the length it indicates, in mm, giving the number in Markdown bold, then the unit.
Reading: **80.11** mm
